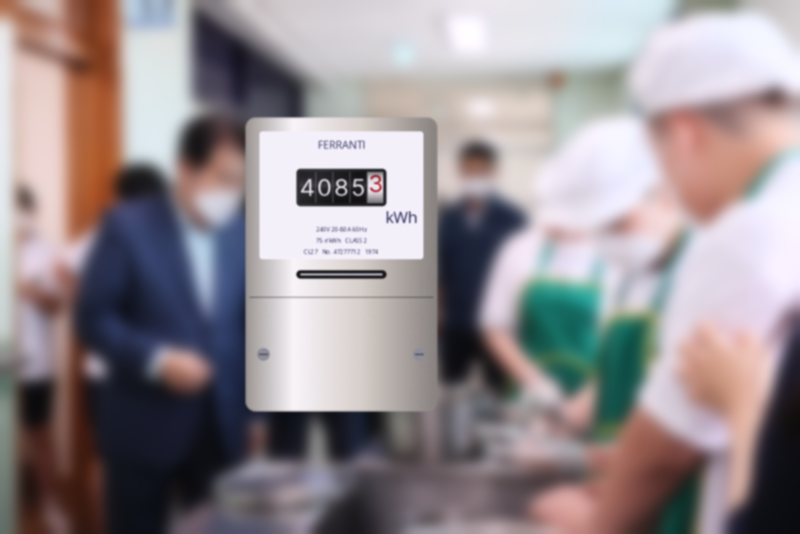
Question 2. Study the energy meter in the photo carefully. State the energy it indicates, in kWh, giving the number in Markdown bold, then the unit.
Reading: **4085.3** kWh
